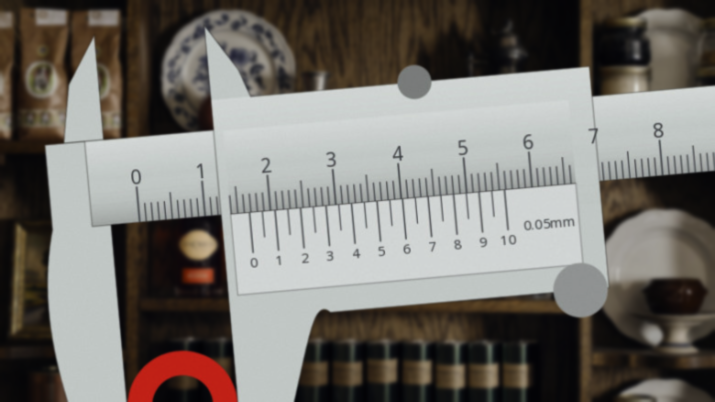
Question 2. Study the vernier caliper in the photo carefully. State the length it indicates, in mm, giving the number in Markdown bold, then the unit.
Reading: **16.8** mm
